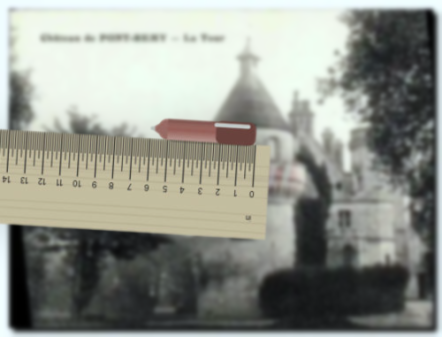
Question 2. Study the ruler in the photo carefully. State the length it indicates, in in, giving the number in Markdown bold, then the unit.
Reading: **6** in
